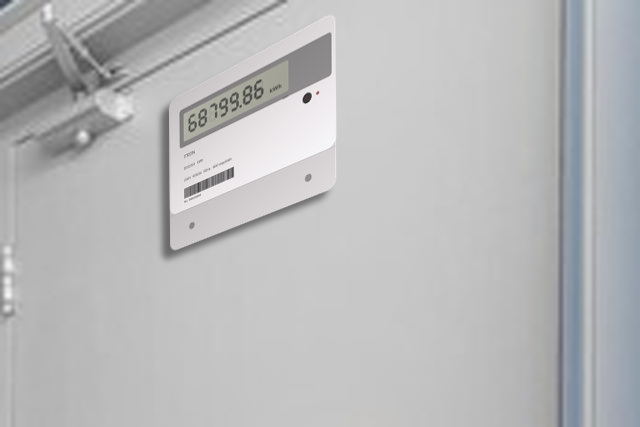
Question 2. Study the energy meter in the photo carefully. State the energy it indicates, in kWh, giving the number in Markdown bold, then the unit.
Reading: **68799.86** kWh
